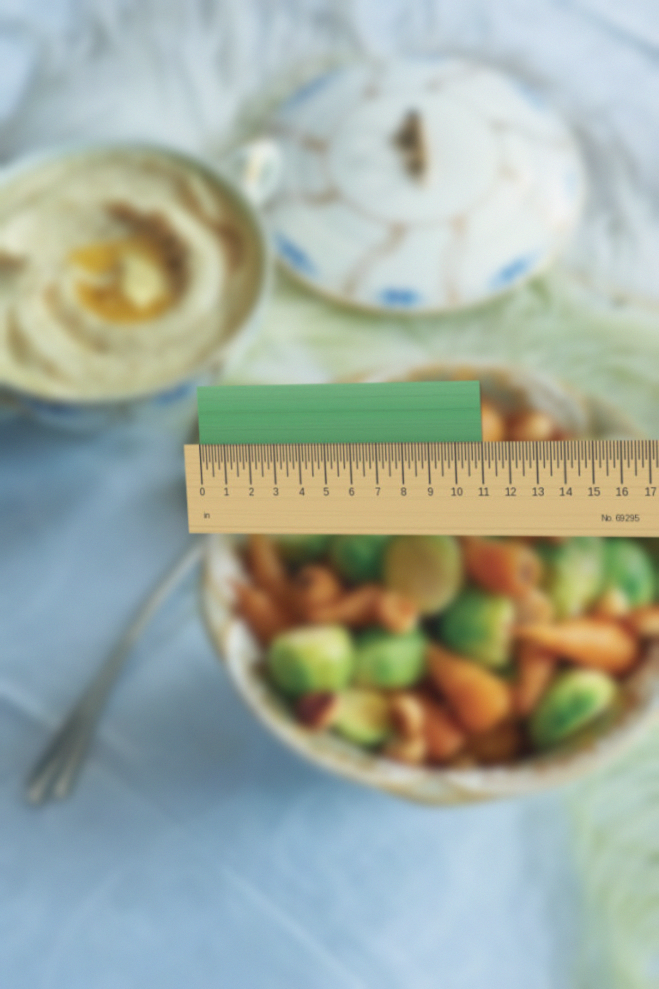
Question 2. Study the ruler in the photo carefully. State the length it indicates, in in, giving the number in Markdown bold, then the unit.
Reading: **11** in
